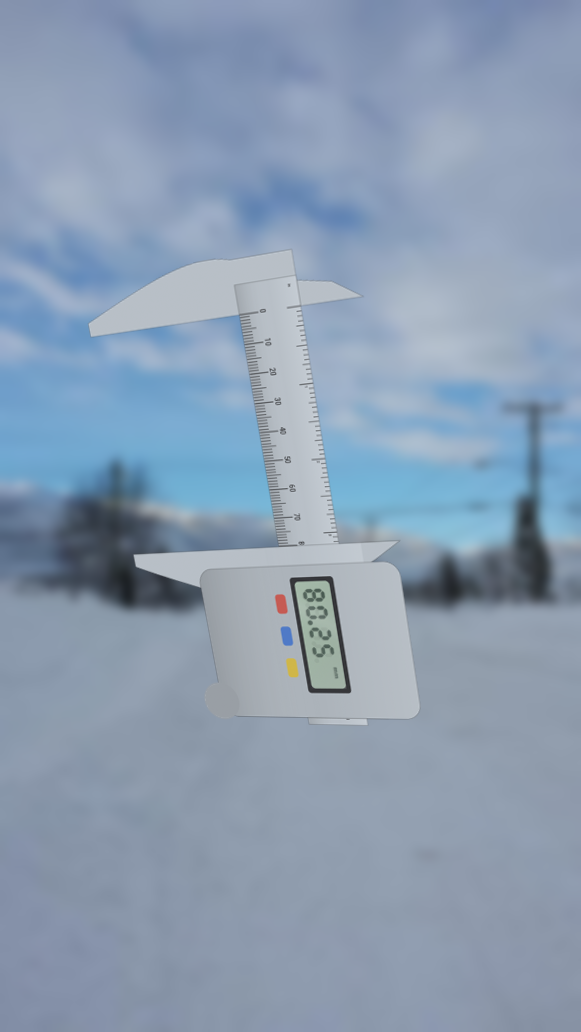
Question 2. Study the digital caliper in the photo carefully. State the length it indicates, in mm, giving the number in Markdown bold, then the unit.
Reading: **80.25** mm
